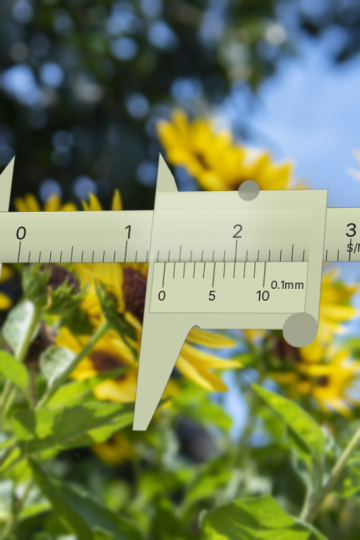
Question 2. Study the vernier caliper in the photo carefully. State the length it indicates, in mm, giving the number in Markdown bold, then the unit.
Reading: **13.7** mm
